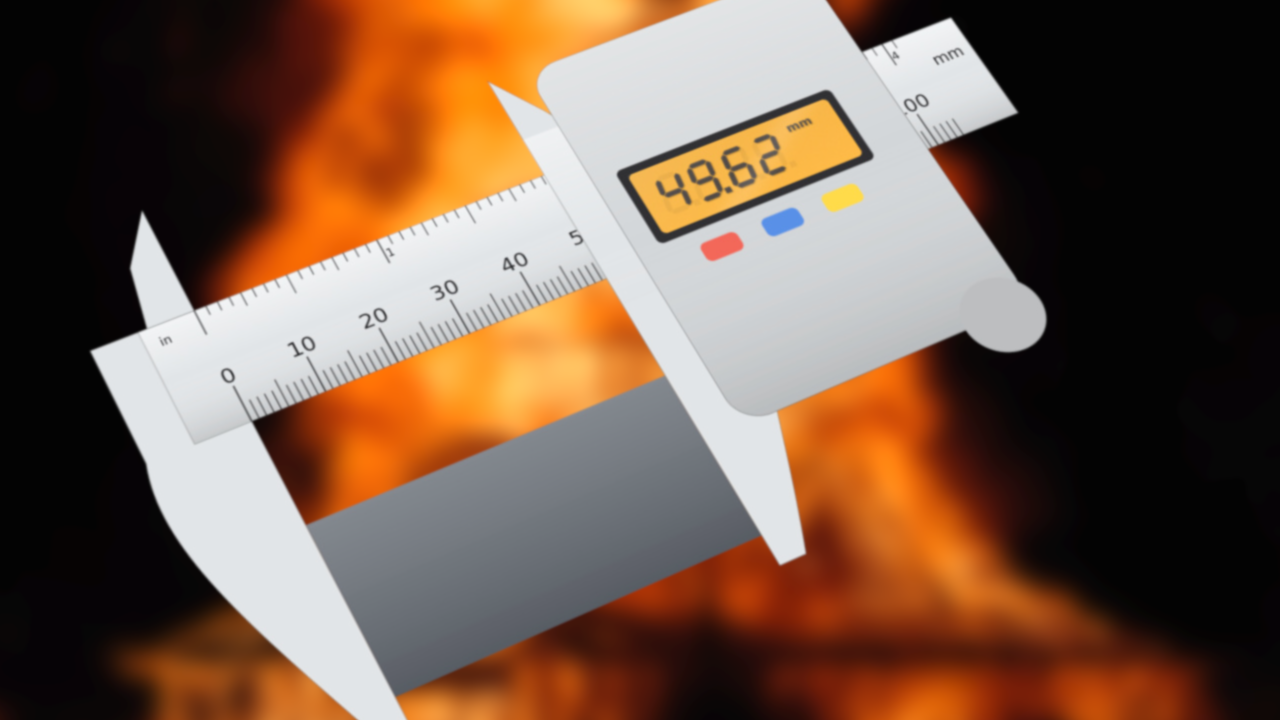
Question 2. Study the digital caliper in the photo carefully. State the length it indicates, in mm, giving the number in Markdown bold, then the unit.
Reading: **49.62** mm
